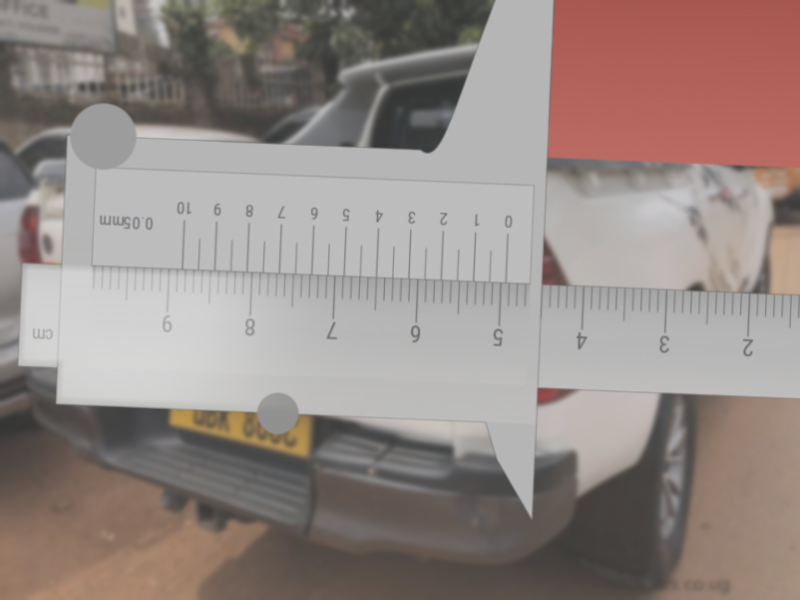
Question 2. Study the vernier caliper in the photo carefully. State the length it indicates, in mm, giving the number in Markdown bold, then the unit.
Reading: **49.4** mm
